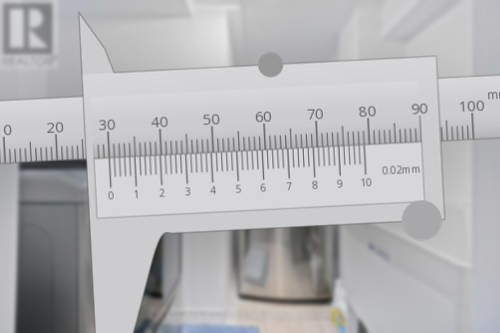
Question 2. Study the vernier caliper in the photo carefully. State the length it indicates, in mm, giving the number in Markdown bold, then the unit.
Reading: **30.0** mm
